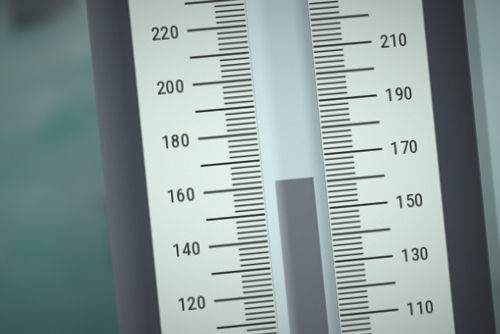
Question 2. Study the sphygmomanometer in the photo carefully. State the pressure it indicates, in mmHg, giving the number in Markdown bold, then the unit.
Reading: **162** mmHg
